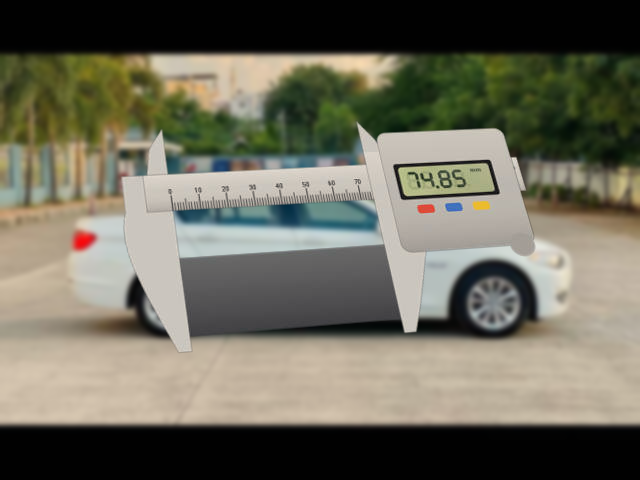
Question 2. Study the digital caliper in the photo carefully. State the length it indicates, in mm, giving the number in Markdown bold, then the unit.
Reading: **74.85** mm
